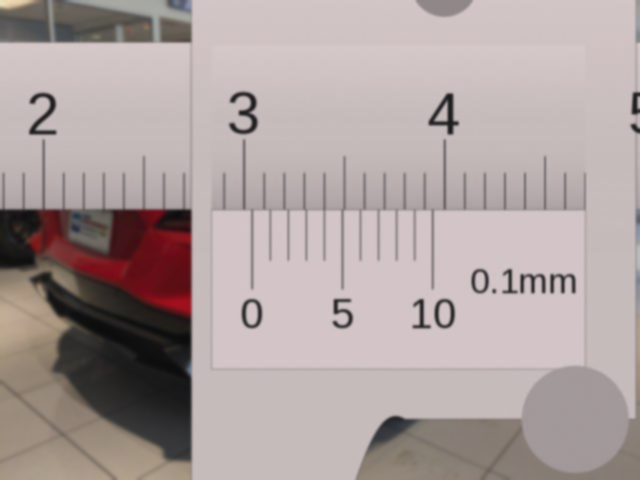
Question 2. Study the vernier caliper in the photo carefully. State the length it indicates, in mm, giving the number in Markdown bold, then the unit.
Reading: **30.4** mm
